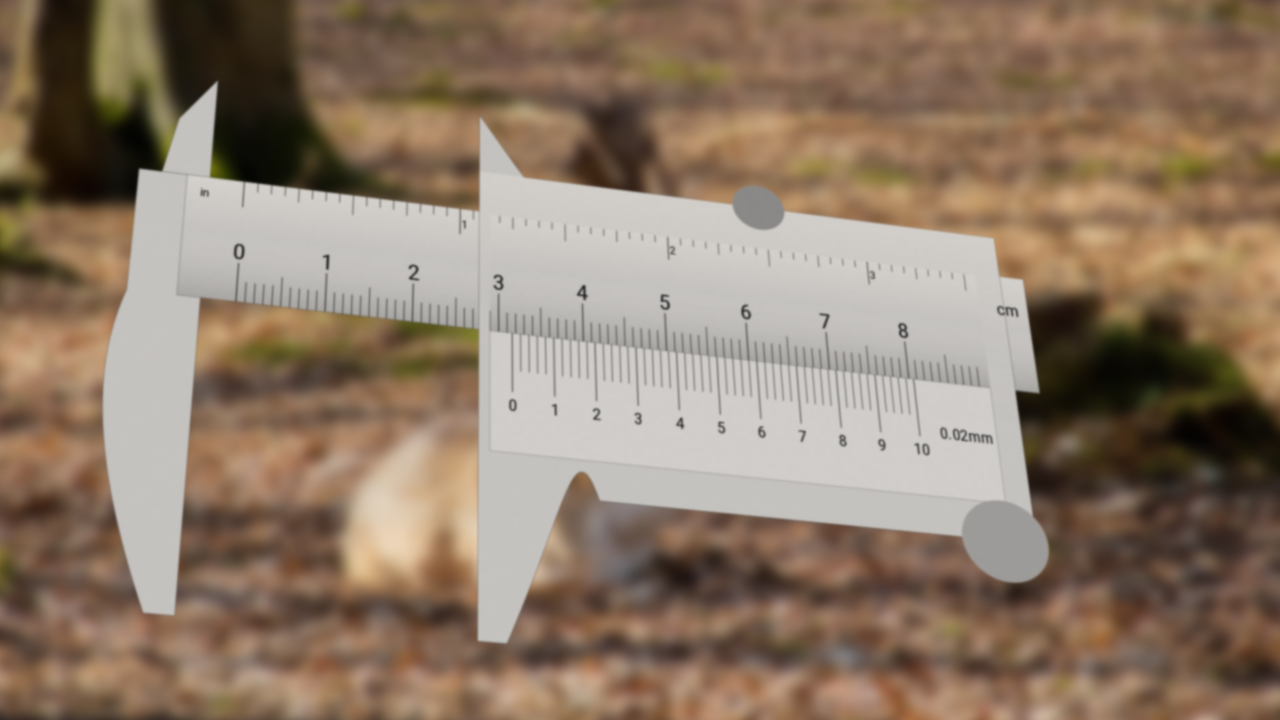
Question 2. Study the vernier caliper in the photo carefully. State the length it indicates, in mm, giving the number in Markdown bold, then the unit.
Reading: **31.6** mm
